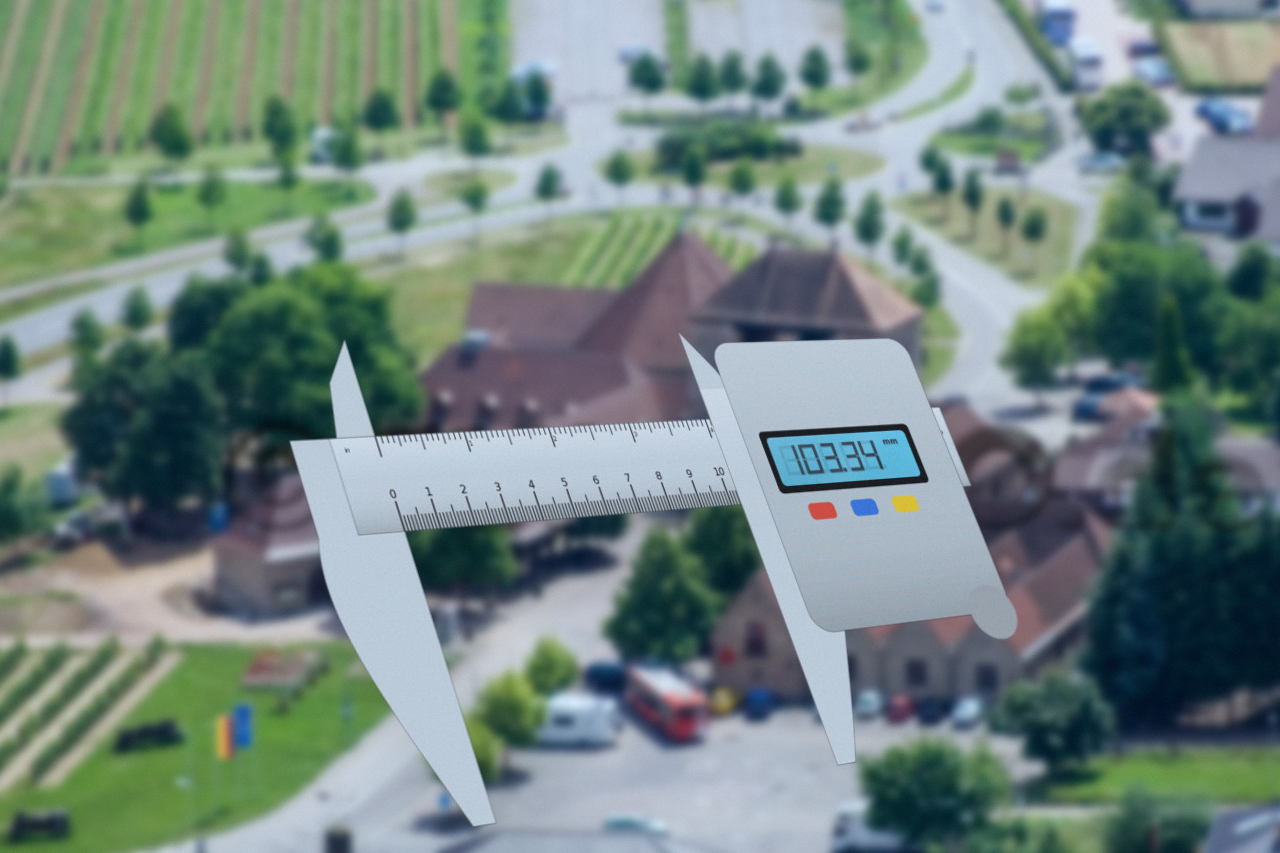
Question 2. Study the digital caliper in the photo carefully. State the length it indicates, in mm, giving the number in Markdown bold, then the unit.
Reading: **103.34** mm
